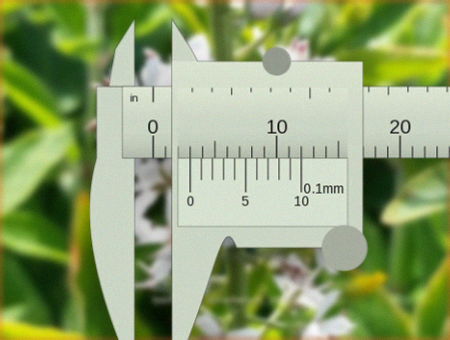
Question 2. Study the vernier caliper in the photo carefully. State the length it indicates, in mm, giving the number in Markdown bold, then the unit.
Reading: **3.0** mm
